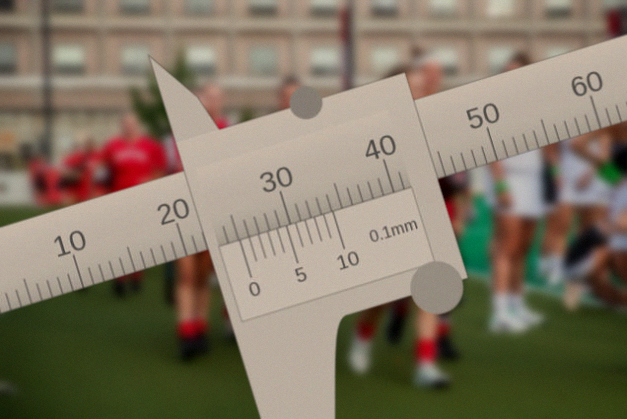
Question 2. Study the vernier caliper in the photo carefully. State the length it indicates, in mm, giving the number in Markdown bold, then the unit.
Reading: **25.1** mm
